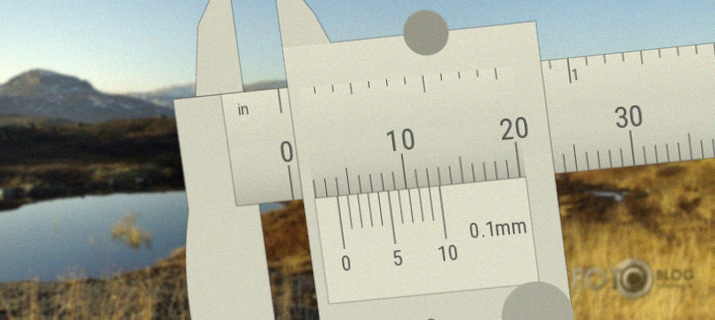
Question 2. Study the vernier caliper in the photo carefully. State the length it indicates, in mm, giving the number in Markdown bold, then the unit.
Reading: **3.9** mm
